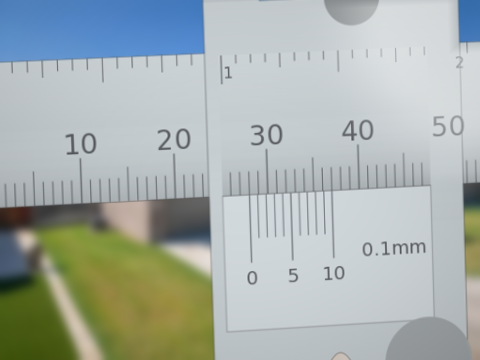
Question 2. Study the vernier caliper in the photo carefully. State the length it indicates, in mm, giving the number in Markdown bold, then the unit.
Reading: **28.0** mm
